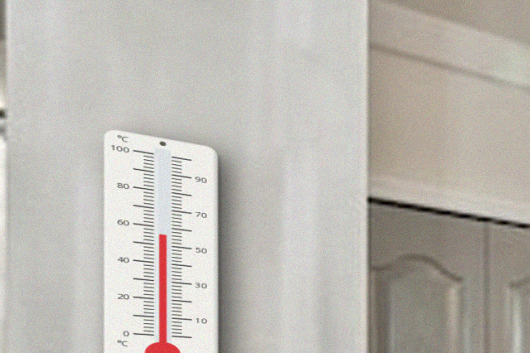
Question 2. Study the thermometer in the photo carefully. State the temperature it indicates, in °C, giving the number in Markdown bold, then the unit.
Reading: **56** °C
